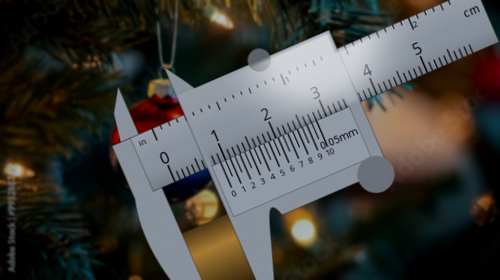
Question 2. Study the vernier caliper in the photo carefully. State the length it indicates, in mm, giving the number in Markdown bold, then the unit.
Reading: **9.0** mm
